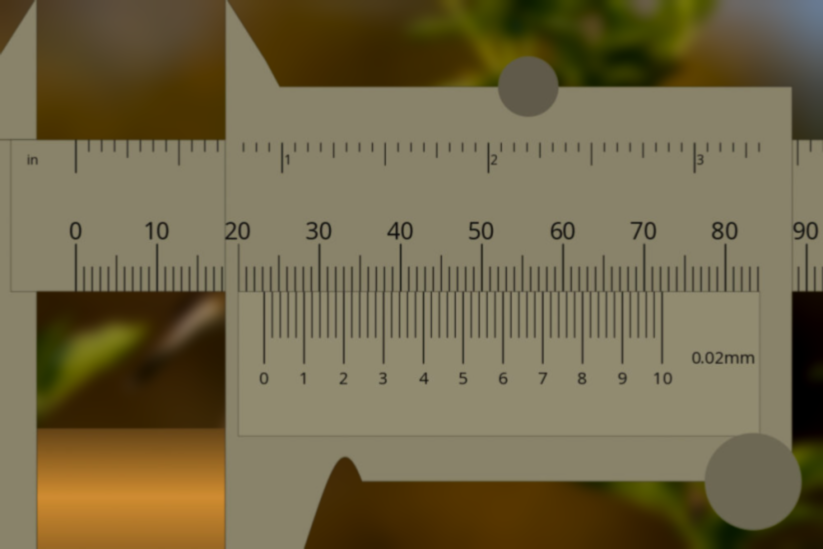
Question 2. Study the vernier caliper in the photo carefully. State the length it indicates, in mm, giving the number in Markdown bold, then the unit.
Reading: **23.2** mm
